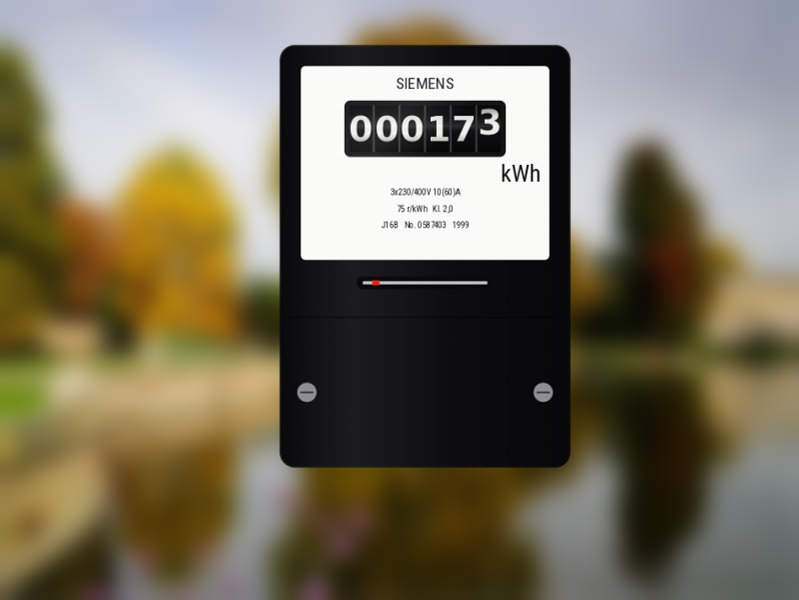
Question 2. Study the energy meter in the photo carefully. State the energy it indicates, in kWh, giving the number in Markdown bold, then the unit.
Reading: **173** kWh
